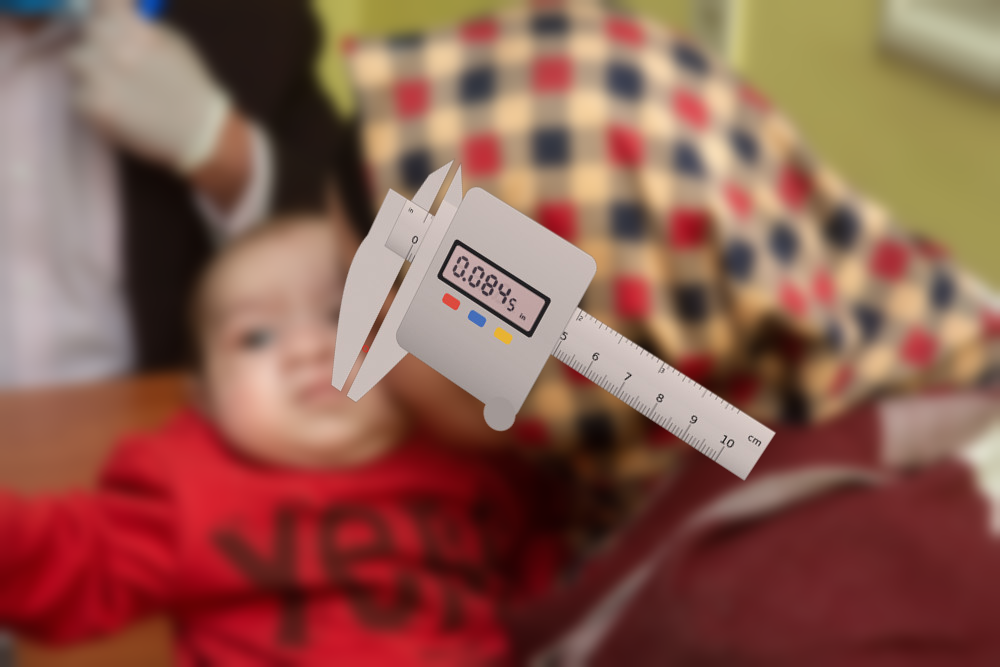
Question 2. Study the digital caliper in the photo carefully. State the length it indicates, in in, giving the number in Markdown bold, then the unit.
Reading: **0.0845** in
